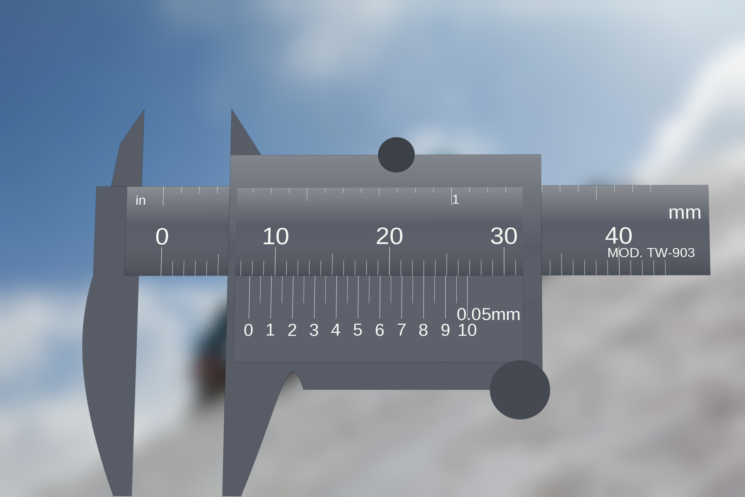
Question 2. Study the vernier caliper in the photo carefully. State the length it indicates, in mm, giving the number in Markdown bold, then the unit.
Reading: **7.8** mm
